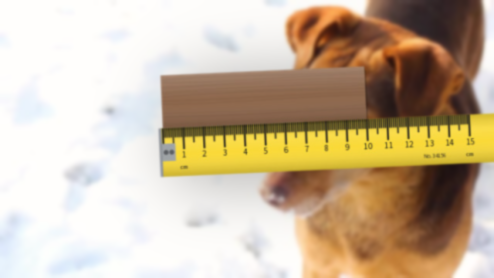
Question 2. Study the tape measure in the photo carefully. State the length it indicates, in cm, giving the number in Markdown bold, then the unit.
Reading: **10** cm
